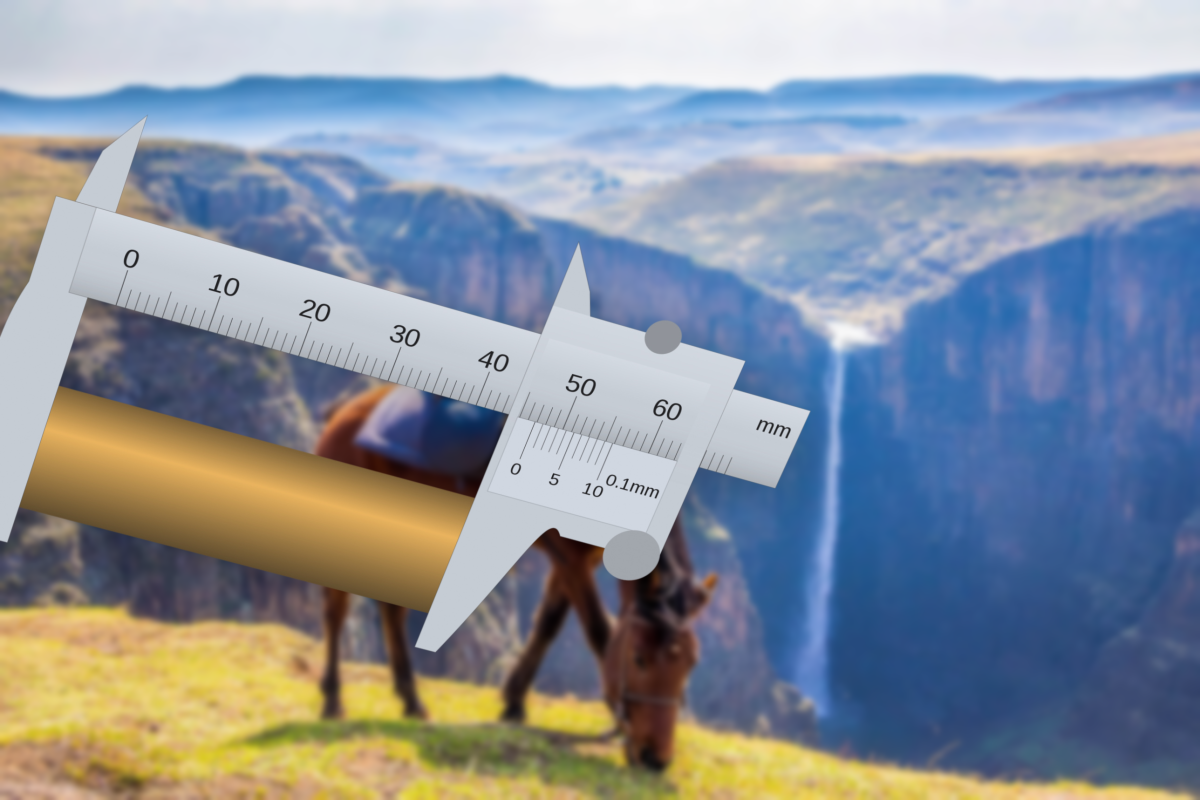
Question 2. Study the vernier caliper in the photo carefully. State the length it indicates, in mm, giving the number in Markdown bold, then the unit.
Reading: **46.8** mm
